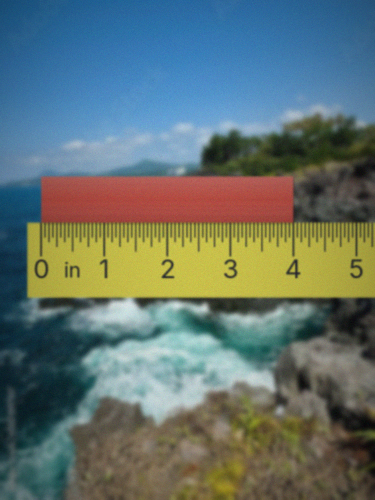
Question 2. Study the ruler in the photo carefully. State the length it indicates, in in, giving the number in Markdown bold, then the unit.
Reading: **4** in
